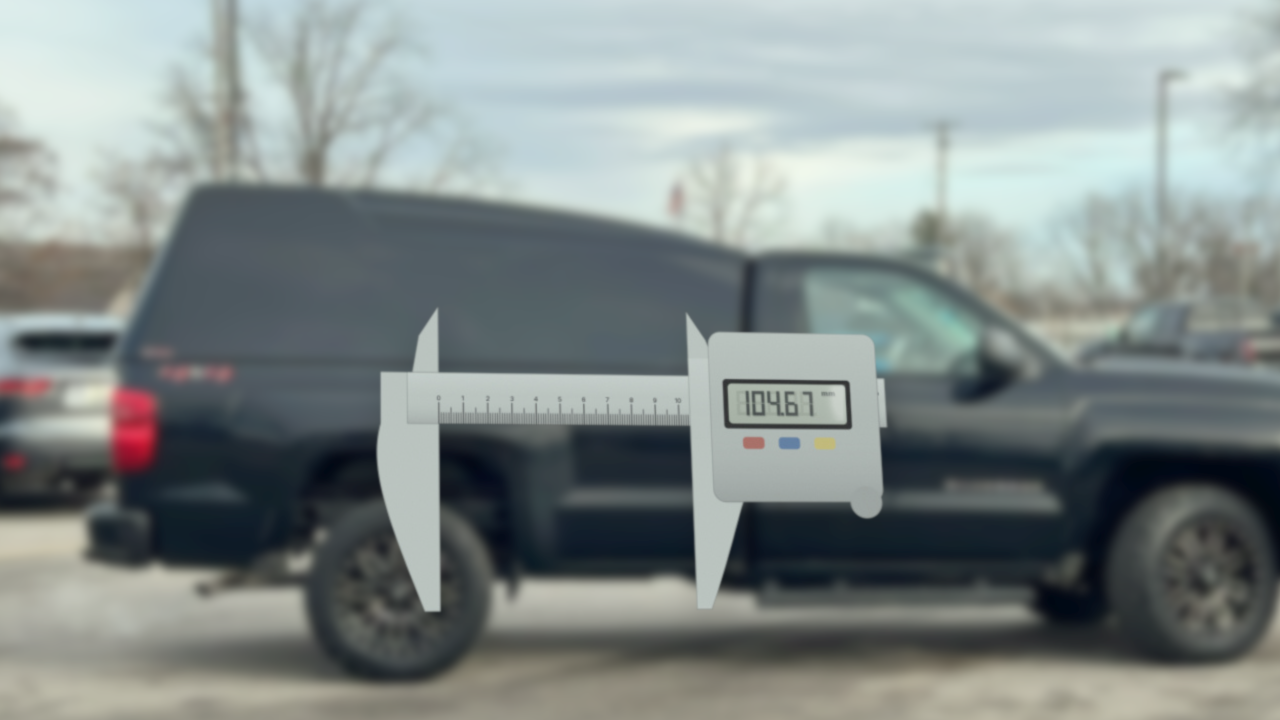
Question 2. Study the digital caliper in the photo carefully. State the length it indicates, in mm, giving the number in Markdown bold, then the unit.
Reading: **104.67** mm
